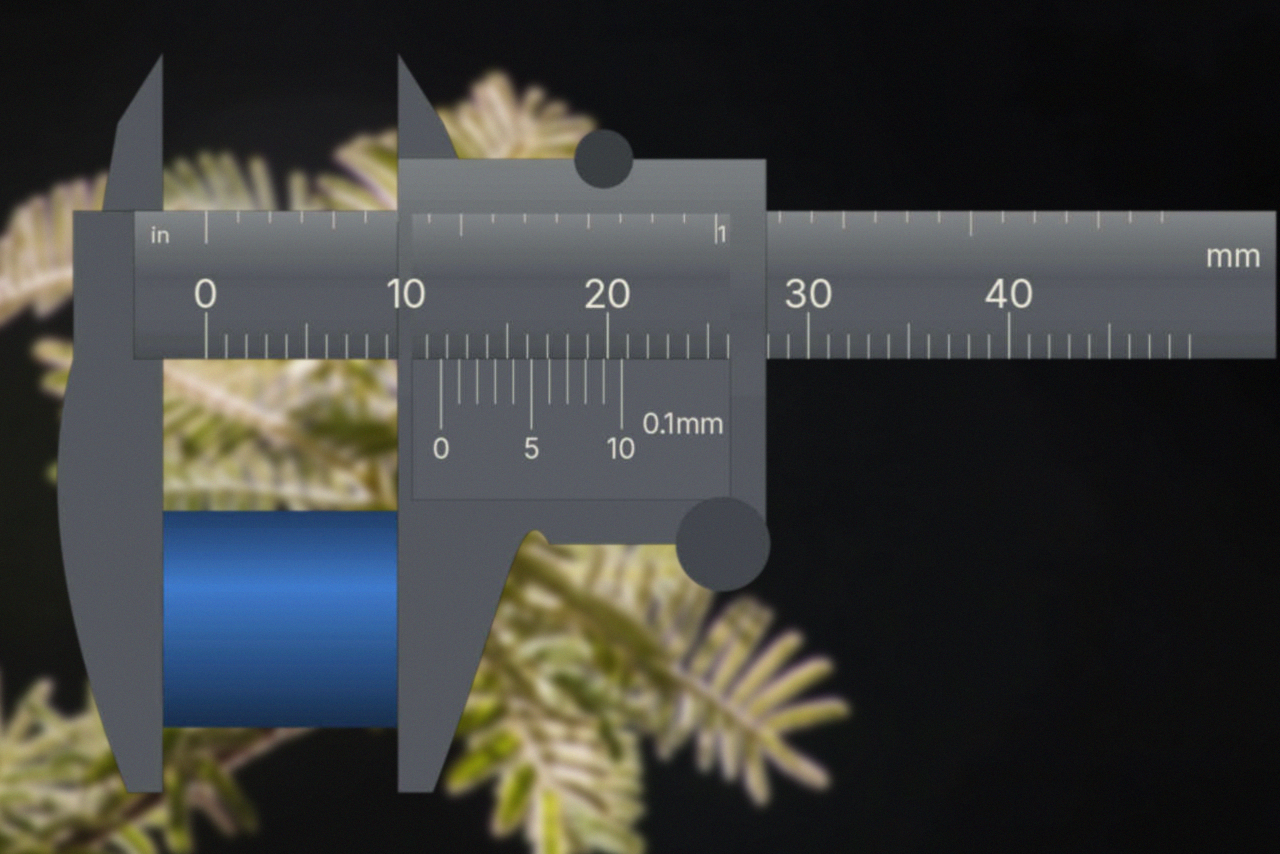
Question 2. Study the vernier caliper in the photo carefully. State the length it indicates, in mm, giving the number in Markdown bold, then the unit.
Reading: **11.7** mm
